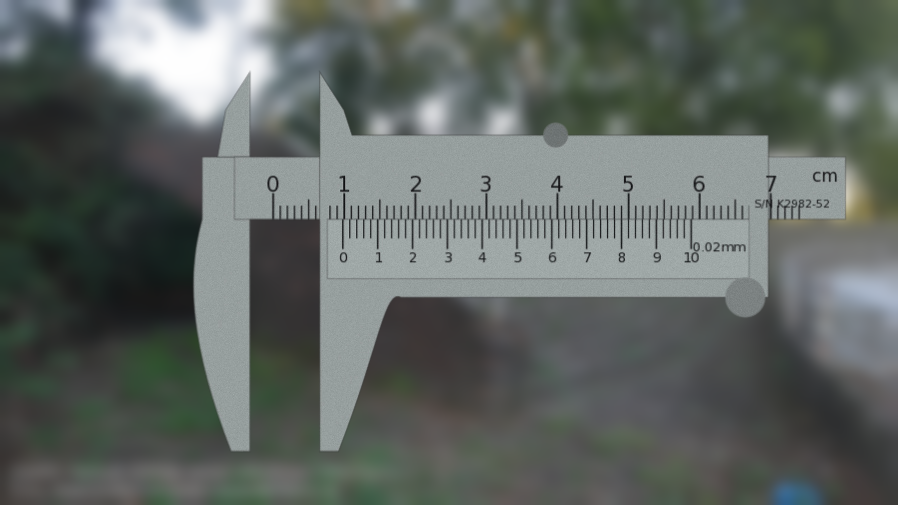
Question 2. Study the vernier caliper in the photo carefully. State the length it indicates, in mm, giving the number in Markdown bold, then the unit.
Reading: **9.8** mm
